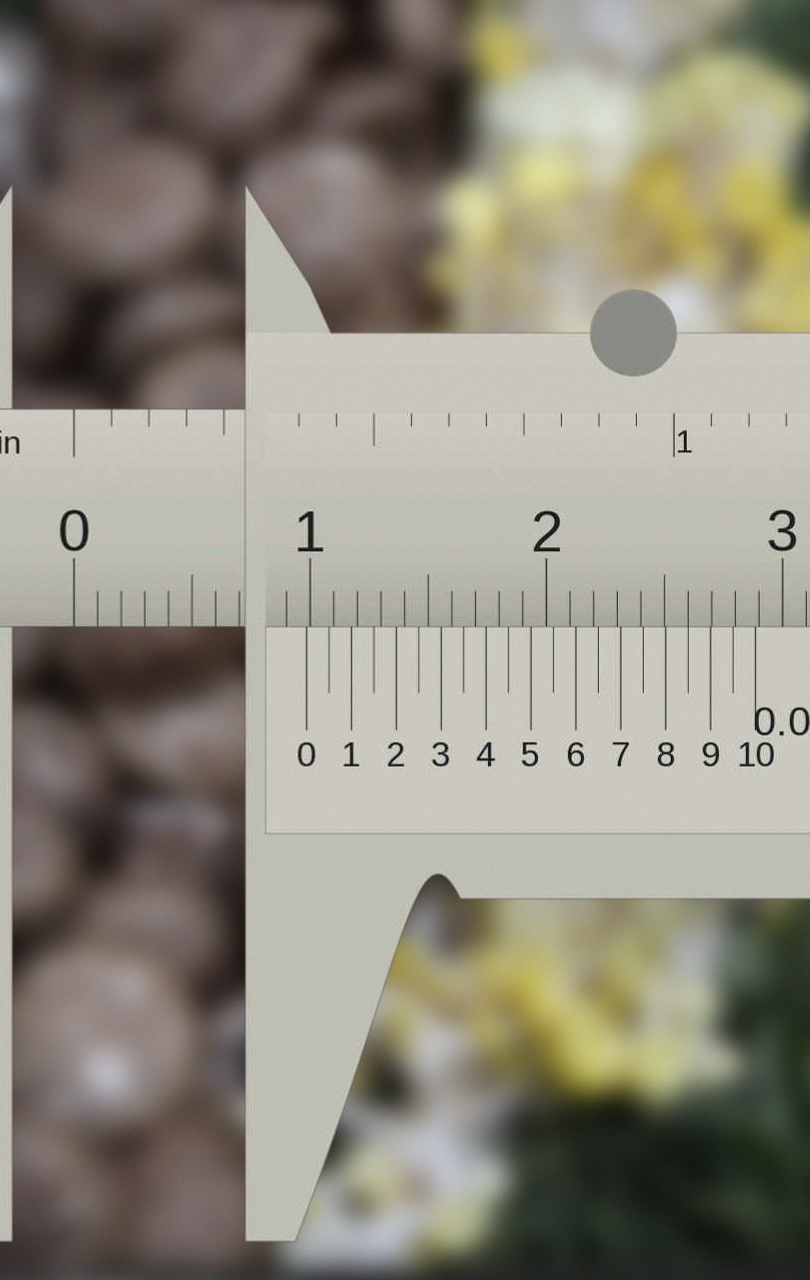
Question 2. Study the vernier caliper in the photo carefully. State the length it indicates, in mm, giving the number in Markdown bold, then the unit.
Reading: **9.85** mm
